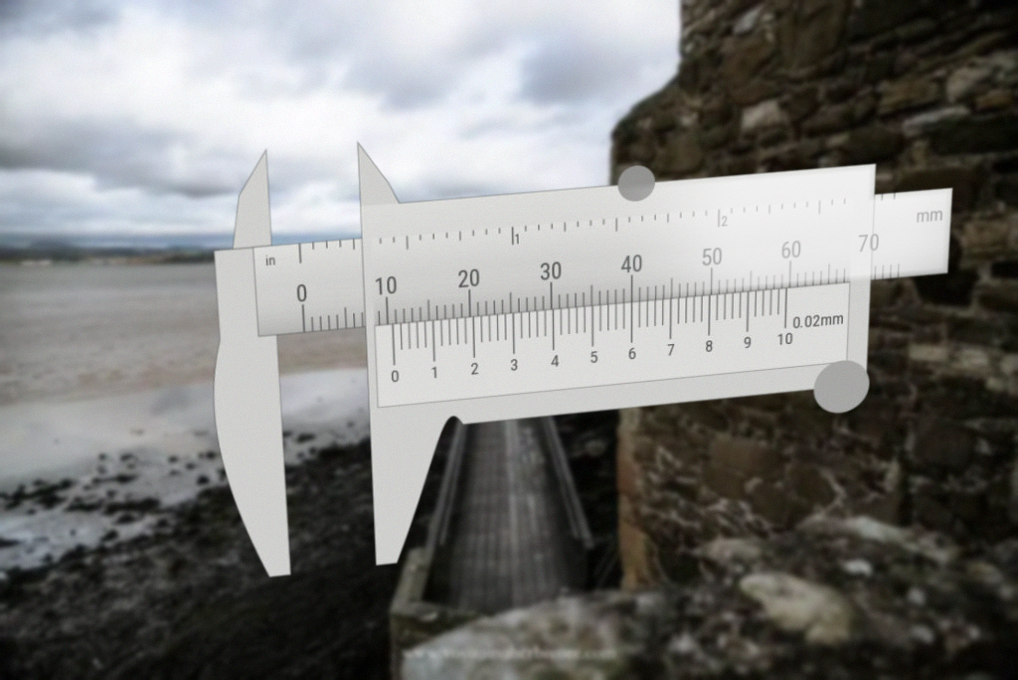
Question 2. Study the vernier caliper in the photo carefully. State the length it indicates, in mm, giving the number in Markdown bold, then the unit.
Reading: **10.6** mm
